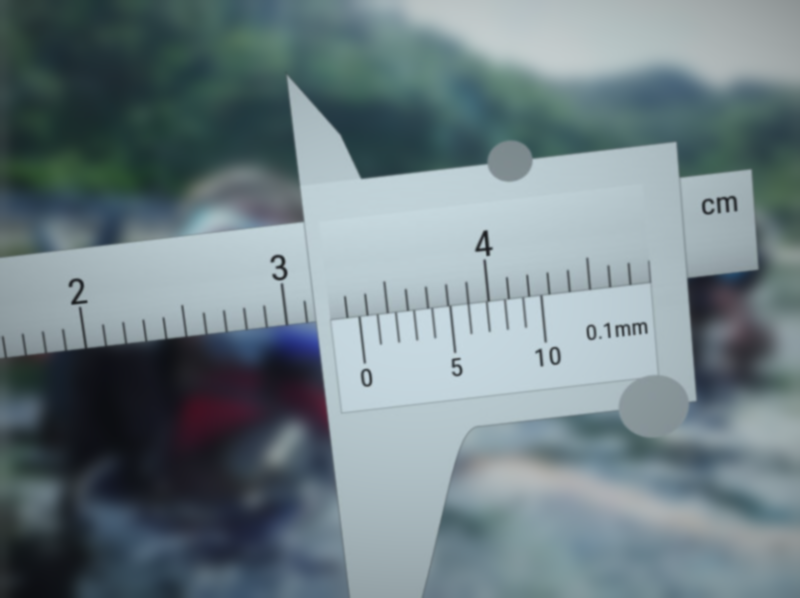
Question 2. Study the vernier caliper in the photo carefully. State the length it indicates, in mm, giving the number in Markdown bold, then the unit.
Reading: **33.6** mm
